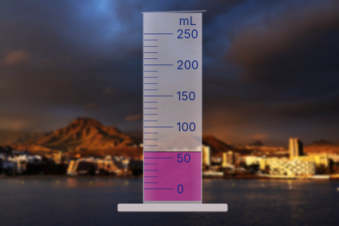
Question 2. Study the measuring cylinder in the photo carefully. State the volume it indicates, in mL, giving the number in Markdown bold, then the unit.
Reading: **60** mL
